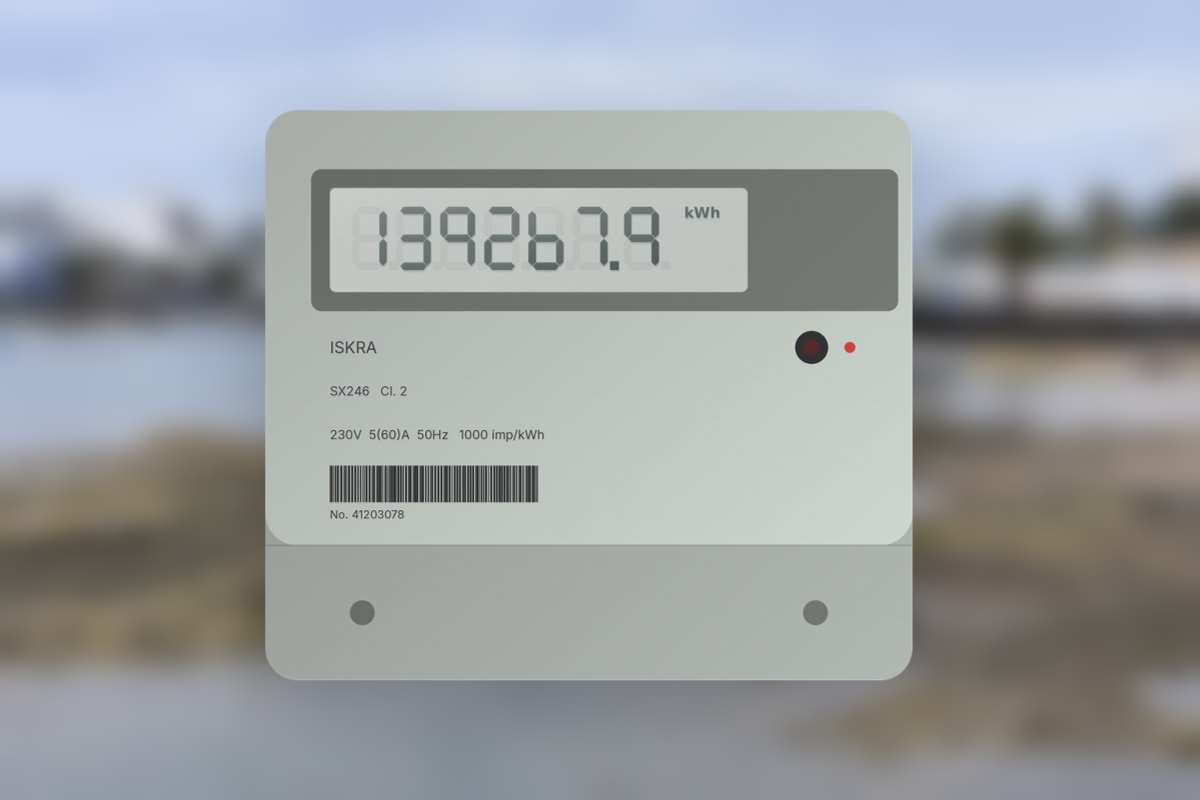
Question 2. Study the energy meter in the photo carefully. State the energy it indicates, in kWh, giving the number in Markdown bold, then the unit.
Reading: **139267.9** kWh
